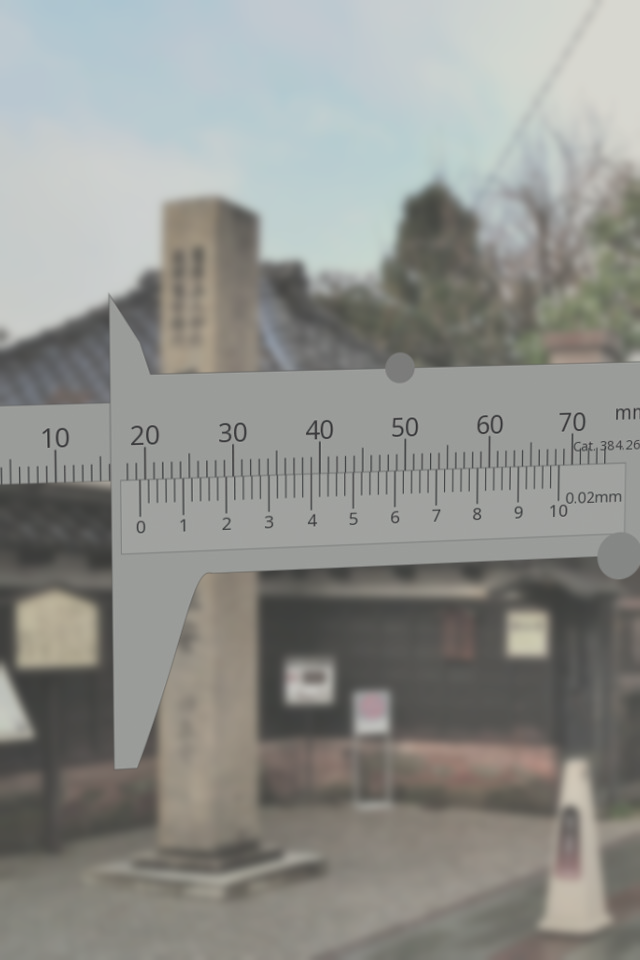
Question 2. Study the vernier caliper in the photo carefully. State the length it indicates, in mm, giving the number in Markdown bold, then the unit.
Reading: **19.4** mm
